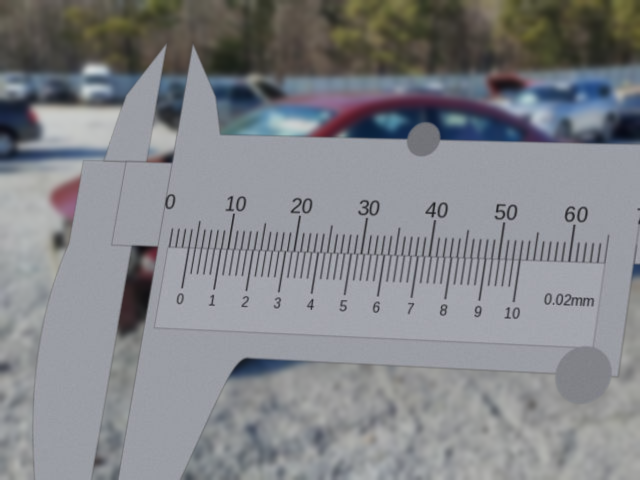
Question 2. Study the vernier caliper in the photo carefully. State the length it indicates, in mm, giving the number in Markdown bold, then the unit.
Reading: **4.0** mm
